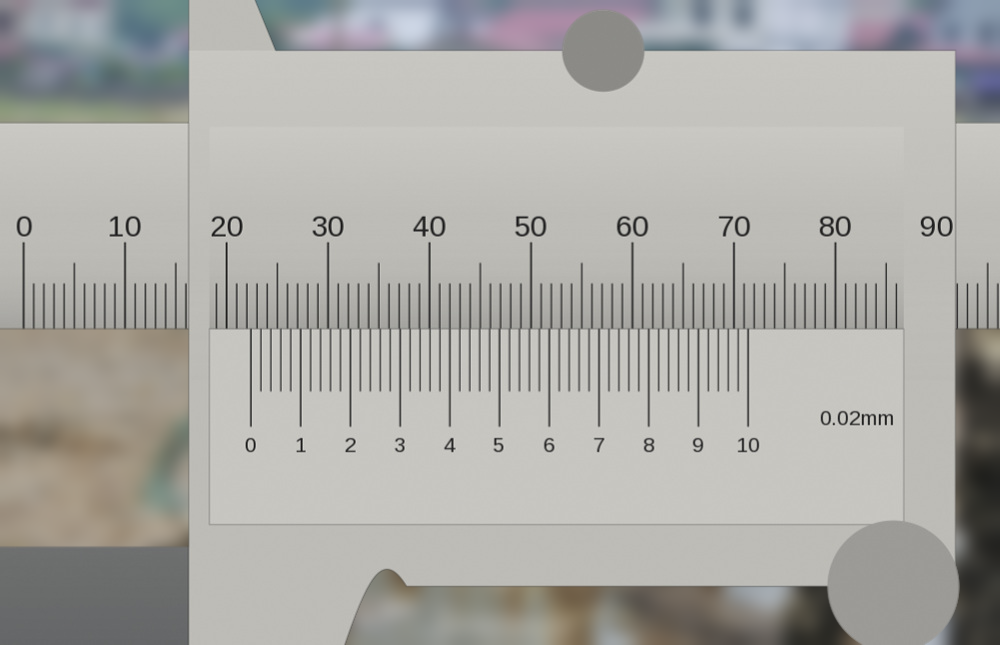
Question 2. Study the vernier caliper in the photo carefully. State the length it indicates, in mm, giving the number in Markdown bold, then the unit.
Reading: **22.4** mm
